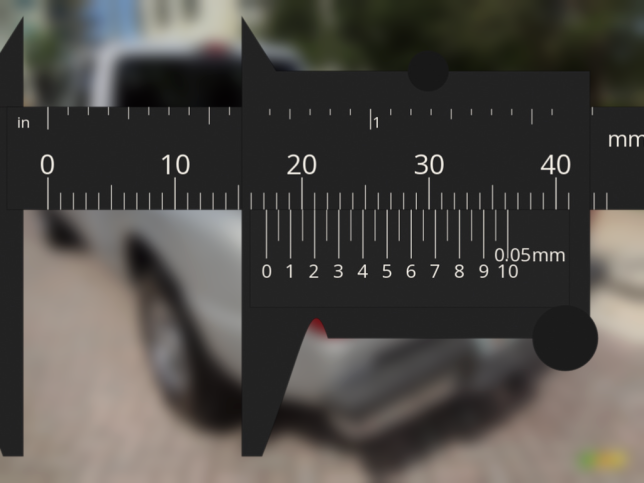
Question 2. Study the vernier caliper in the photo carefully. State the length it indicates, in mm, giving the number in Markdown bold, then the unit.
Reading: **17.2** mm
